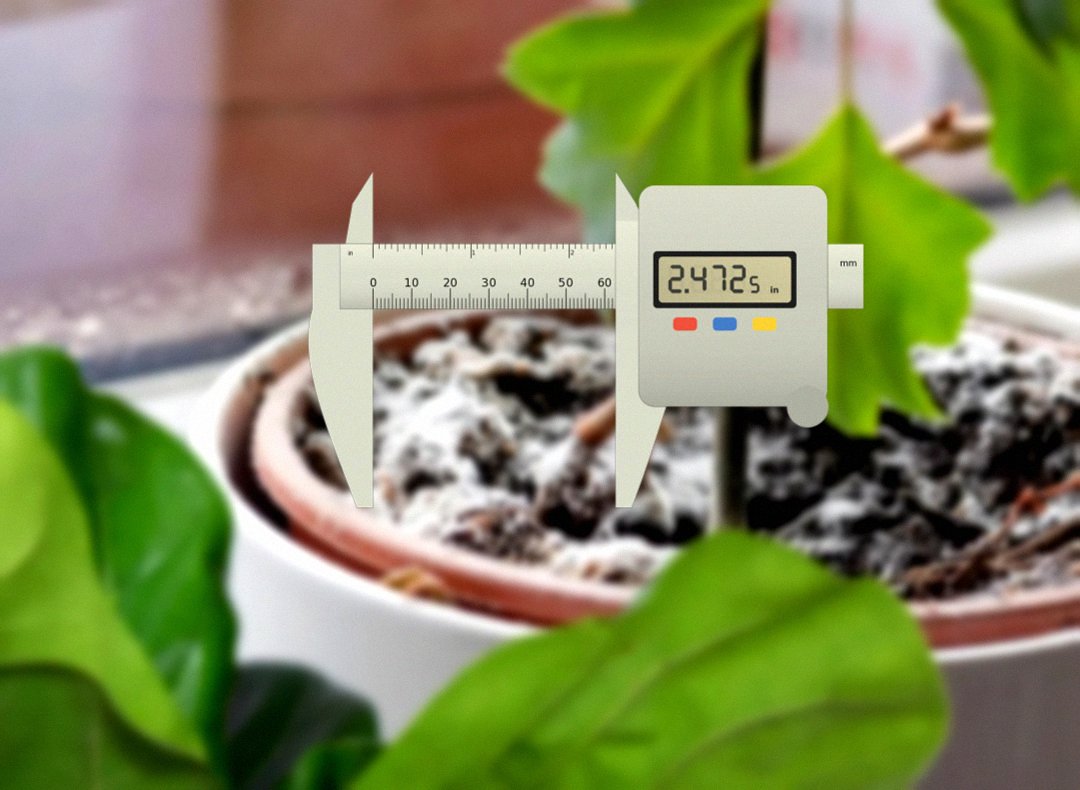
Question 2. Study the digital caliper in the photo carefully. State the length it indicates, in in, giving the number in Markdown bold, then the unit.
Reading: **2.4725** in
